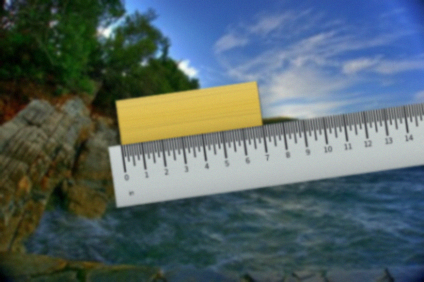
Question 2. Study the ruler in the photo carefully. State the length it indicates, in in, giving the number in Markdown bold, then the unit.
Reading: **7** in
